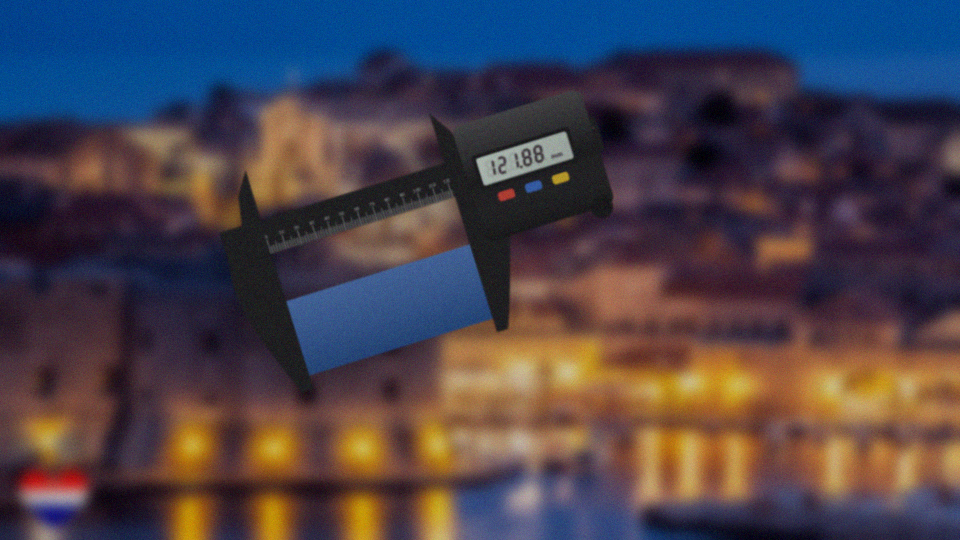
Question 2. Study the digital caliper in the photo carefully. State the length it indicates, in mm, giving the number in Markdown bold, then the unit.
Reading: **121.88** mm
